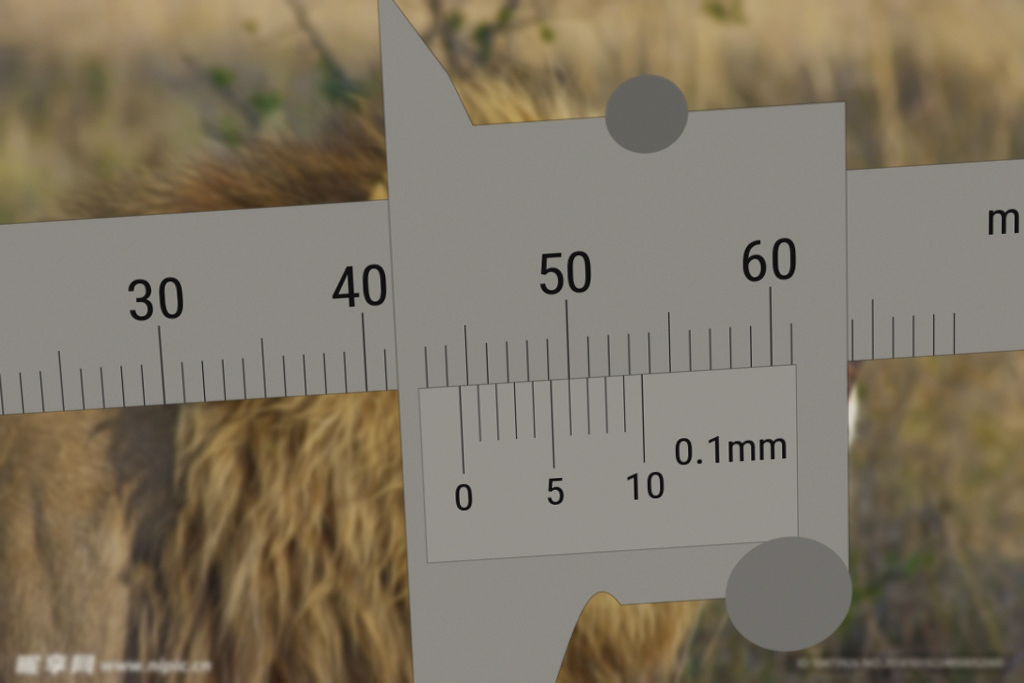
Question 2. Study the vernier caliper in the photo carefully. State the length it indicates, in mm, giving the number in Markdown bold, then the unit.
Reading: **44.6** mm
